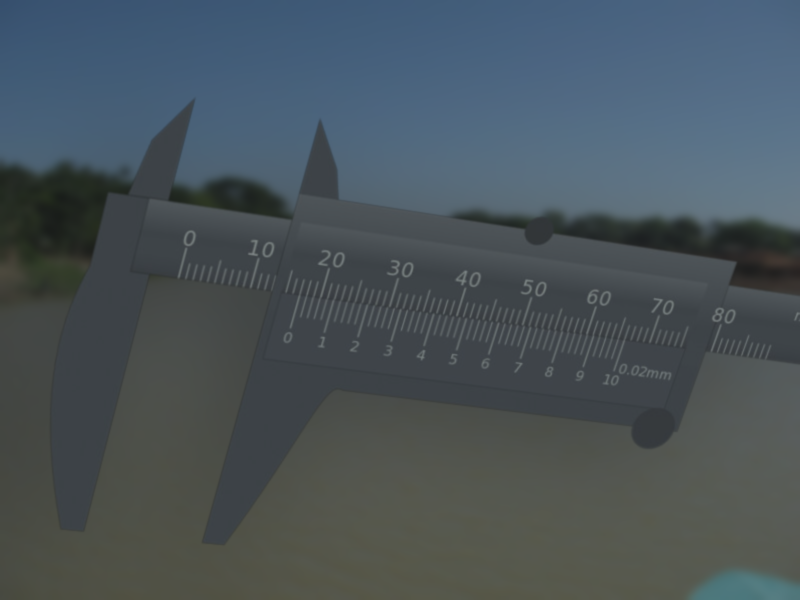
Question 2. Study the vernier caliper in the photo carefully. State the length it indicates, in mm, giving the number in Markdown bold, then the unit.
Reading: **17.0** mm
